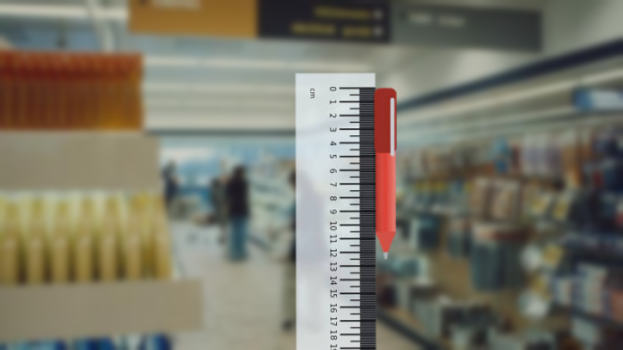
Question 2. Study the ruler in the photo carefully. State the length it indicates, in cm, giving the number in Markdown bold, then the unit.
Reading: **12.5** cm
